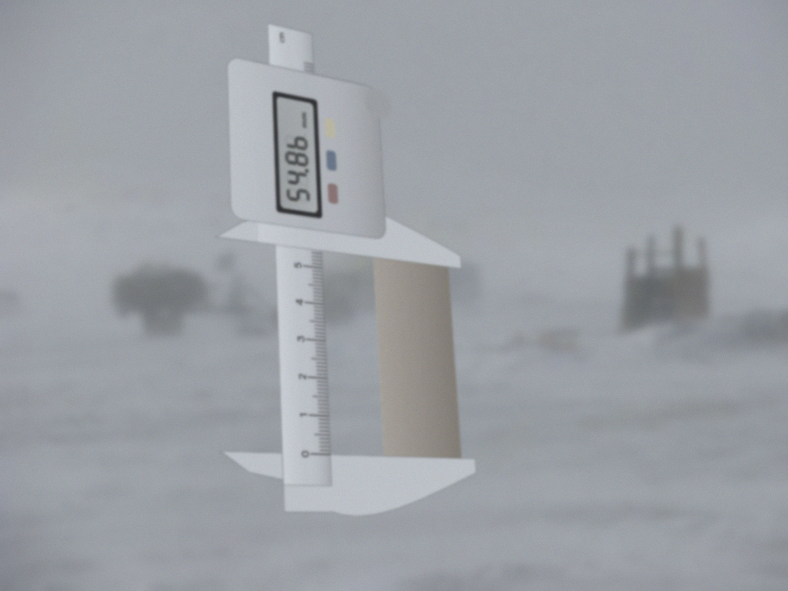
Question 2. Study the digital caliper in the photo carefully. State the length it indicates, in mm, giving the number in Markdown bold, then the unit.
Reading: **54.86** mm
